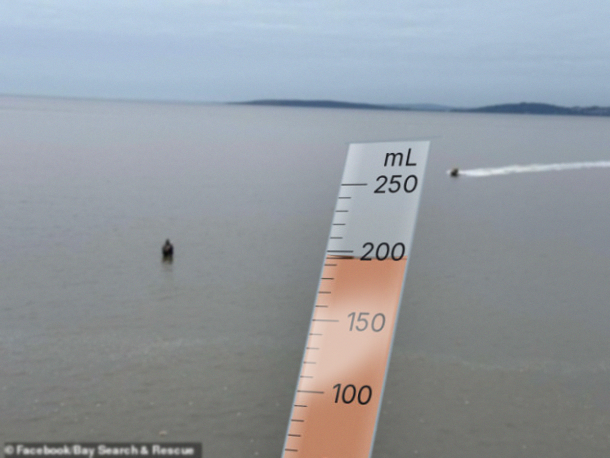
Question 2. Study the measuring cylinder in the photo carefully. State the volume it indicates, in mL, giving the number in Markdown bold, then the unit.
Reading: **195** mL
